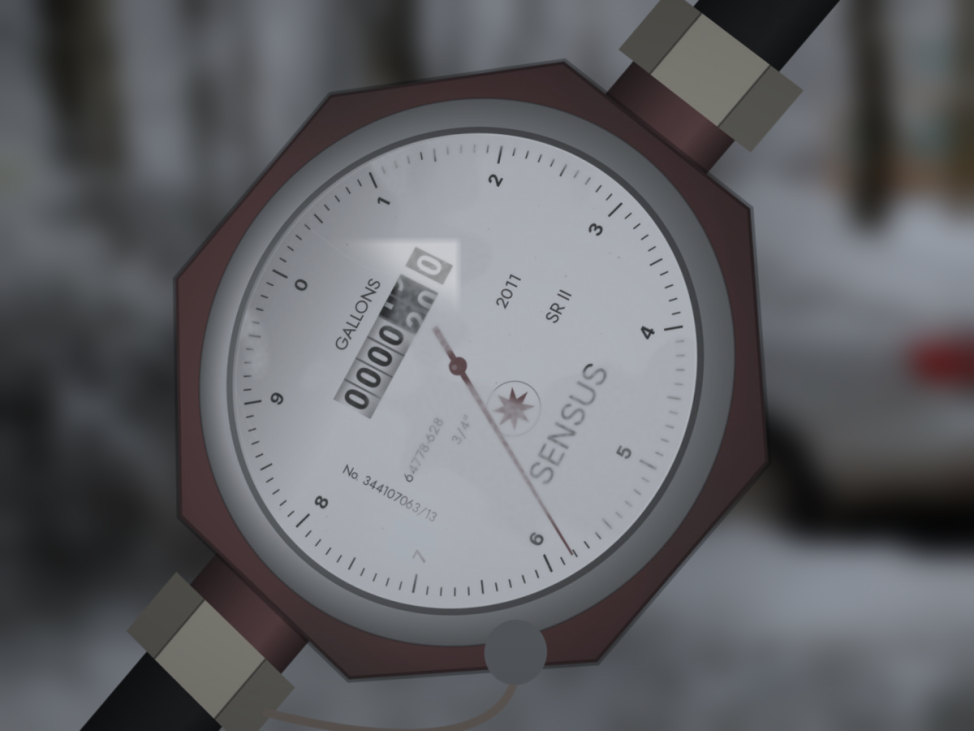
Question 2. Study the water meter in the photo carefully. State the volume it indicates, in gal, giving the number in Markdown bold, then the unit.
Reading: **195.8** gal
